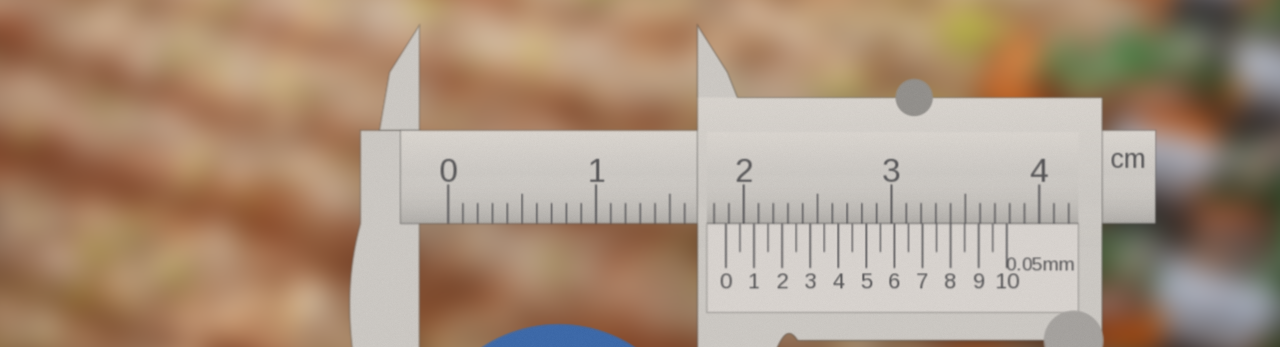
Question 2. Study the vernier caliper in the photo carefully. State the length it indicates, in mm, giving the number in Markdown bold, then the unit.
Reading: **18.8** mm
